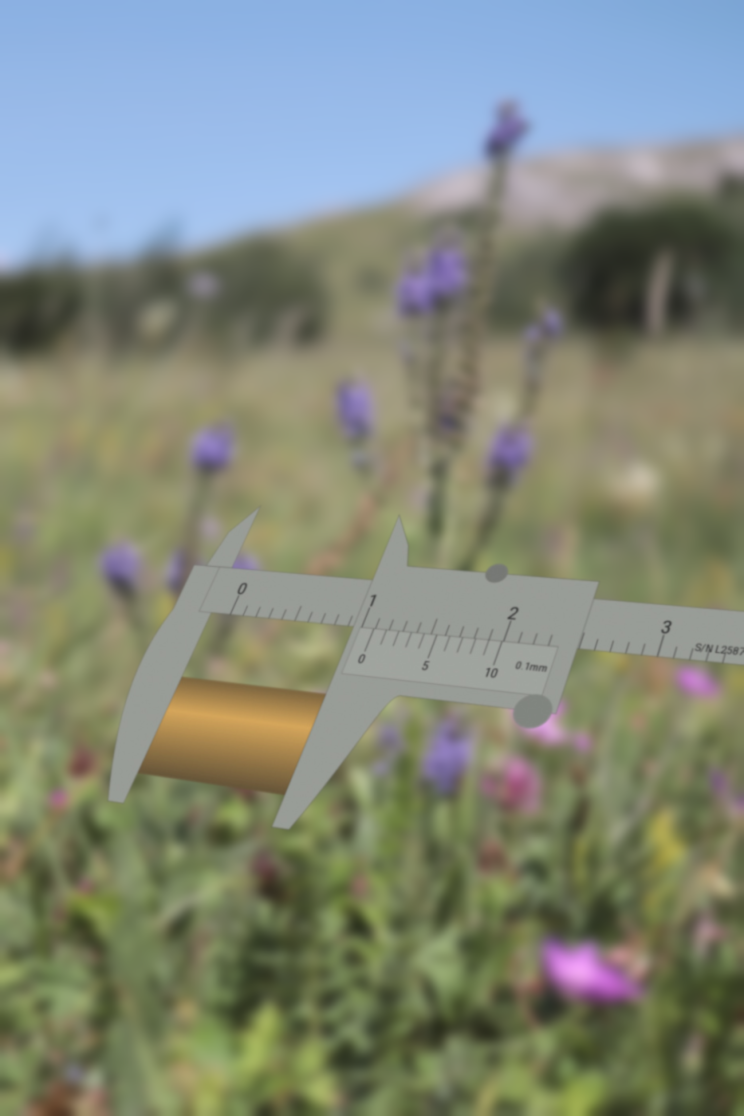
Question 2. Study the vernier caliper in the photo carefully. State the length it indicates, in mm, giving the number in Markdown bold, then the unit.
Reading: **10.9** mm
